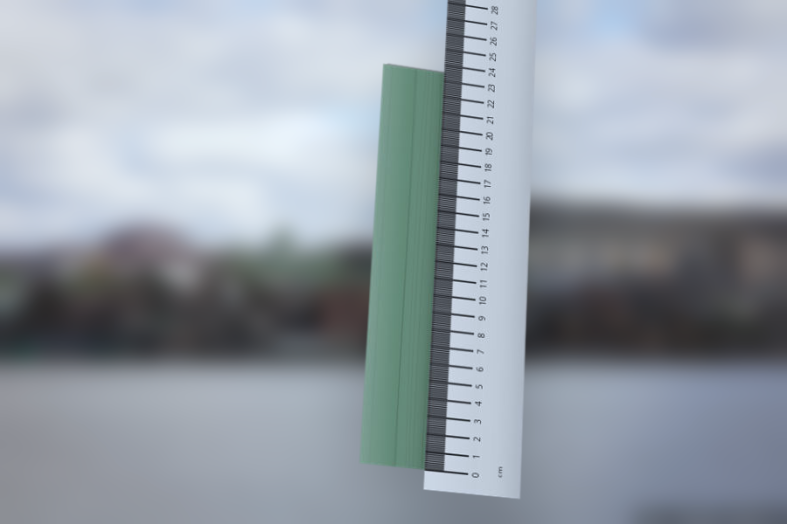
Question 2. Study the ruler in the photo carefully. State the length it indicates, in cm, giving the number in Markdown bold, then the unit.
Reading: **23.5** cm
